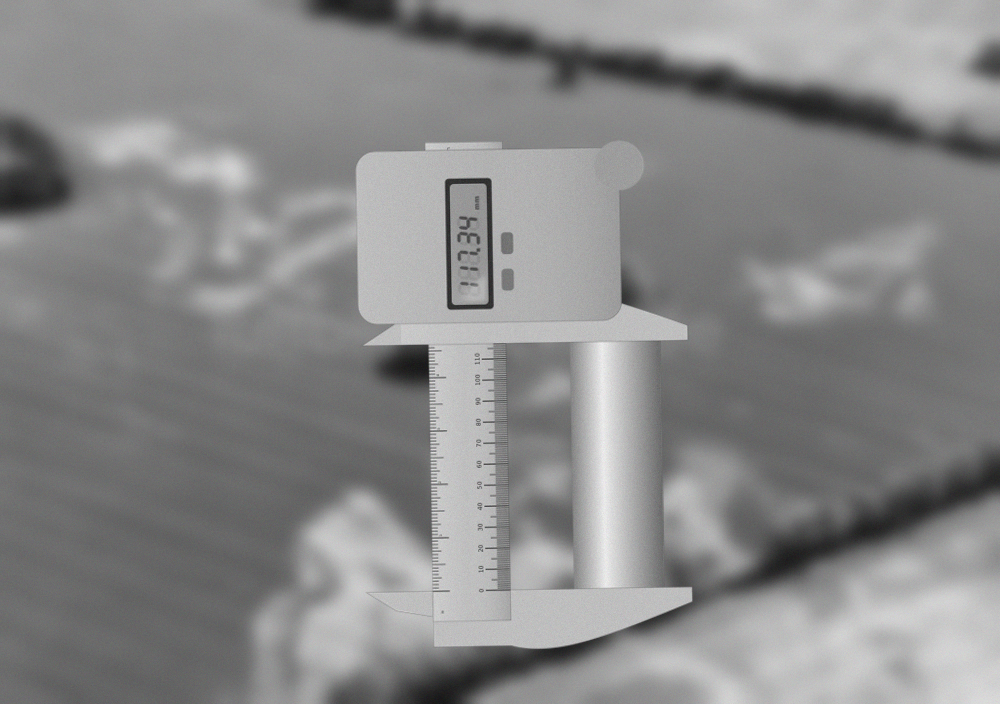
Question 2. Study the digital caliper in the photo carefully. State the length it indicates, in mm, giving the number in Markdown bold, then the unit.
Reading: **117.34** mm
